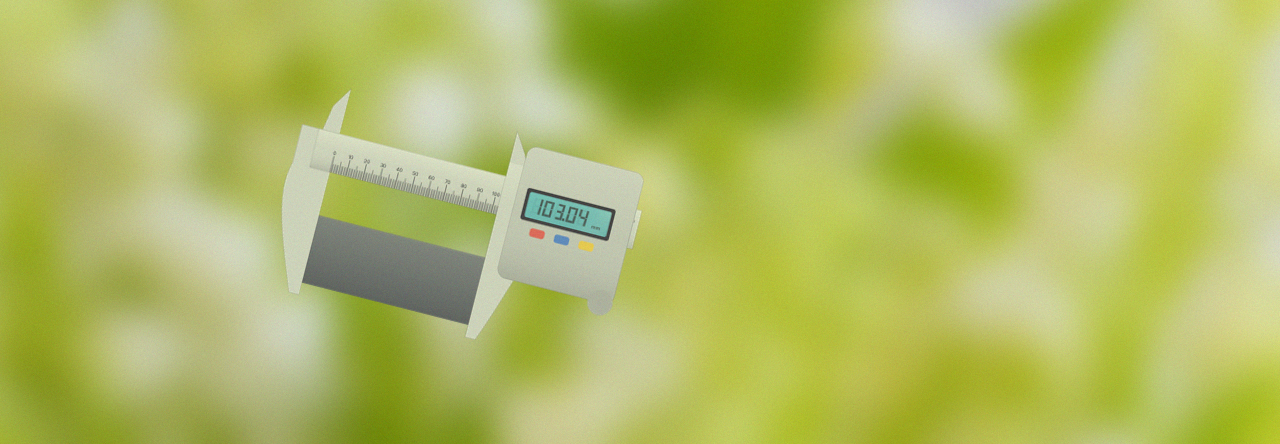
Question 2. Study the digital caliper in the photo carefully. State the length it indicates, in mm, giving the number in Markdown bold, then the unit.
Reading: **103.04** mm
